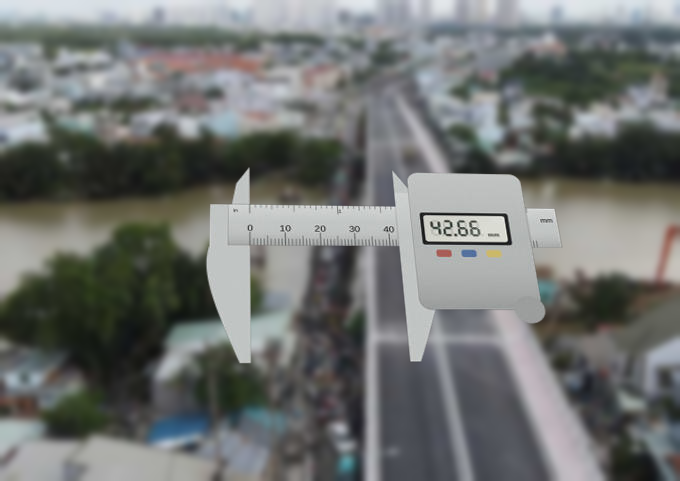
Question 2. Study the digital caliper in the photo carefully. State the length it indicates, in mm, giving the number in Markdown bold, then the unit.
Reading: **42.66** mm
